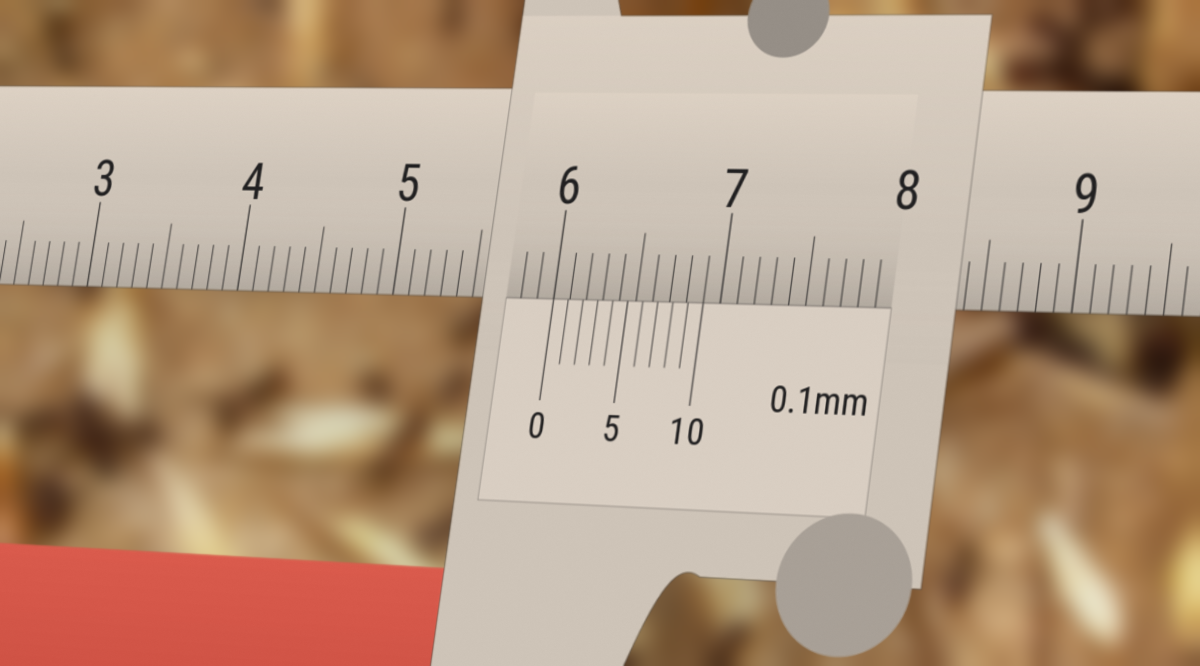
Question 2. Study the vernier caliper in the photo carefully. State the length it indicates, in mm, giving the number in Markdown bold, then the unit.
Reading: **60.0** mm
